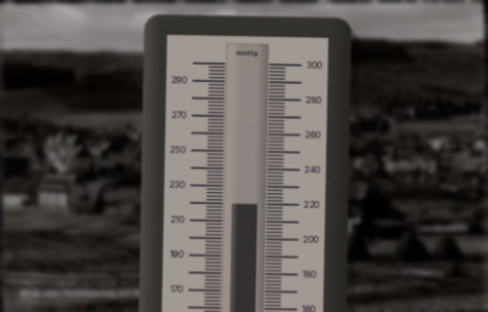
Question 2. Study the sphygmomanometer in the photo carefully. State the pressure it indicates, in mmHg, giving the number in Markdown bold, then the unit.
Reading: **220** mmHg
